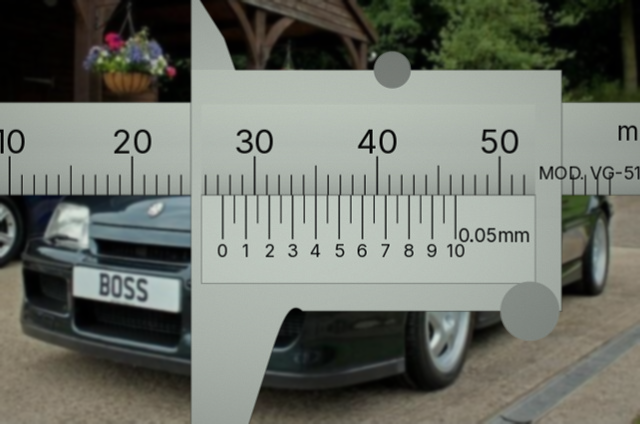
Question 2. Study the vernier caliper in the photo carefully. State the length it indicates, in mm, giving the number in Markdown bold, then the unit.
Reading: **27.4** mm
